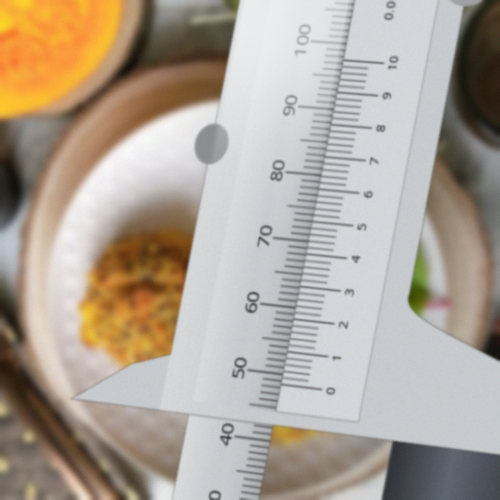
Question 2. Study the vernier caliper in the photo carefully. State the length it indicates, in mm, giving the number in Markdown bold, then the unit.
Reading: **48.5** mm
